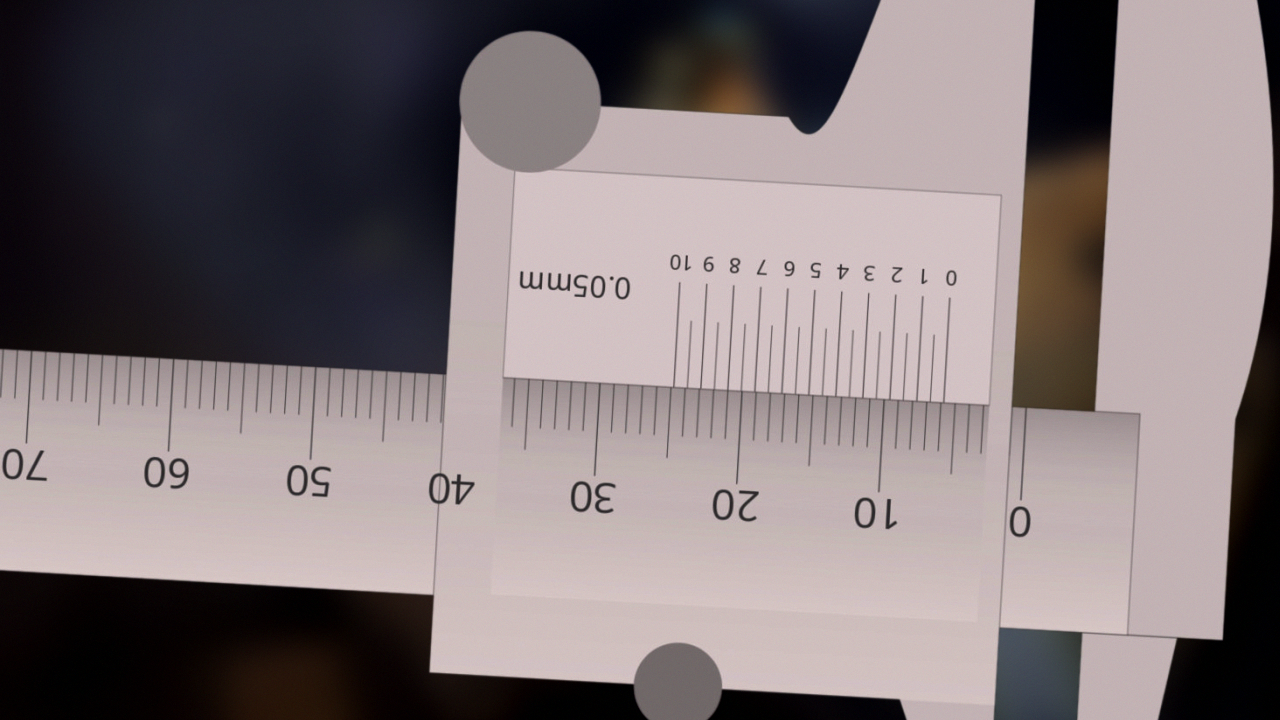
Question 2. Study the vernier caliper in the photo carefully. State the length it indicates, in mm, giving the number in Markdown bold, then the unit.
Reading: **5.8** mm
